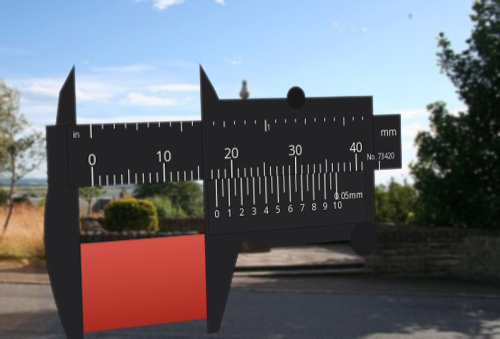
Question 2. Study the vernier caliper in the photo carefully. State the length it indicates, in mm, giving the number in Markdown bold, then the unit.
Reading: **17.6** mm
